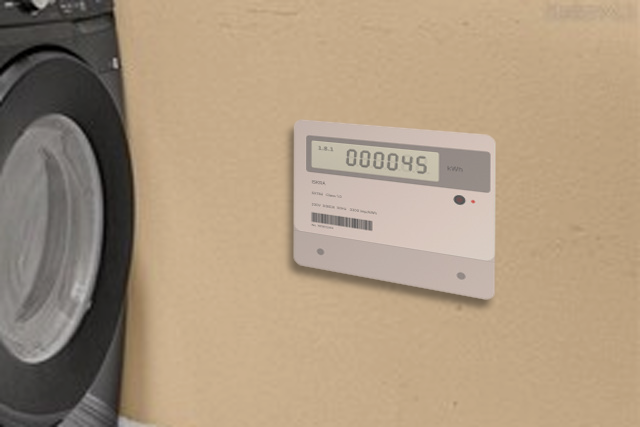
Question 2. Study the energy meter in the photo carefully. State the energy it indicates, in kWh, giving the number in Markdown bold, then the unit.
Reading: **45** kWh
